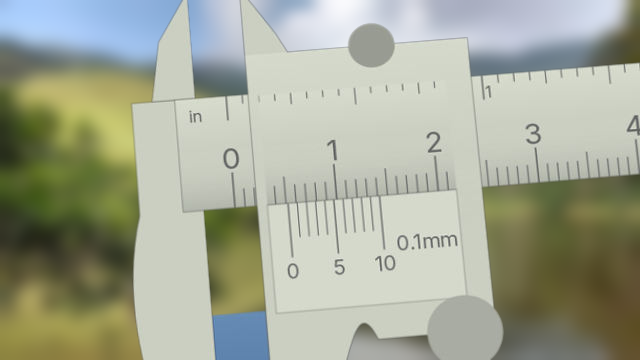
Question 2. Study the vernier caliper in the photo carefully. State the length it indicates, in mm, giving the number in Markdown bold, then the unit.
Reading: **5.2** mm
